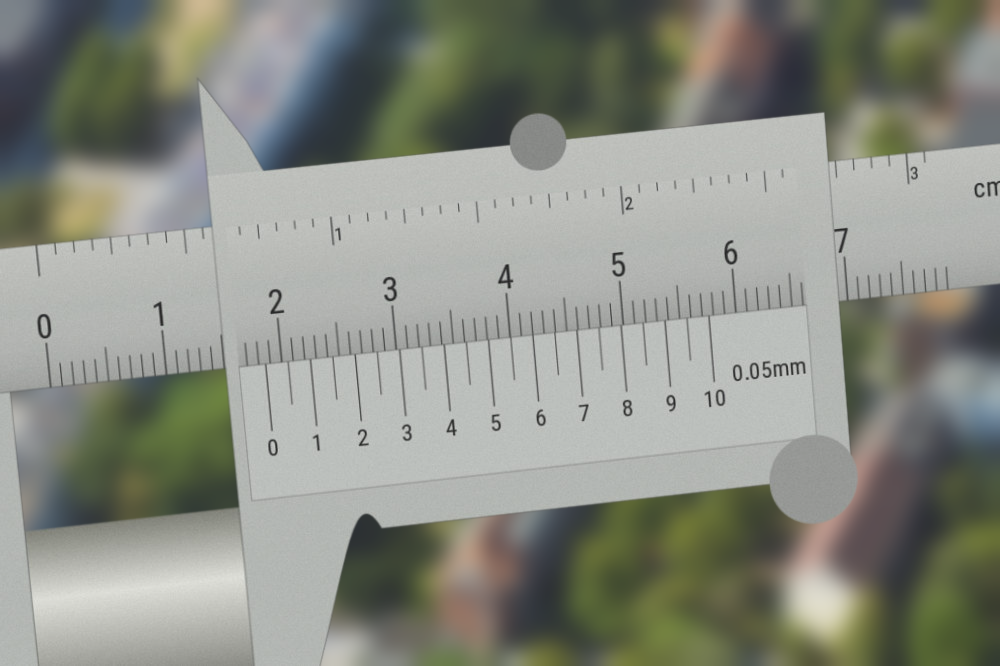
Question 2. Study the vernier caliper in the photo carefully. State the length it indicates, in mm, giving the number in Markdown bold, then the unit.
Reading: **18.6** mm
